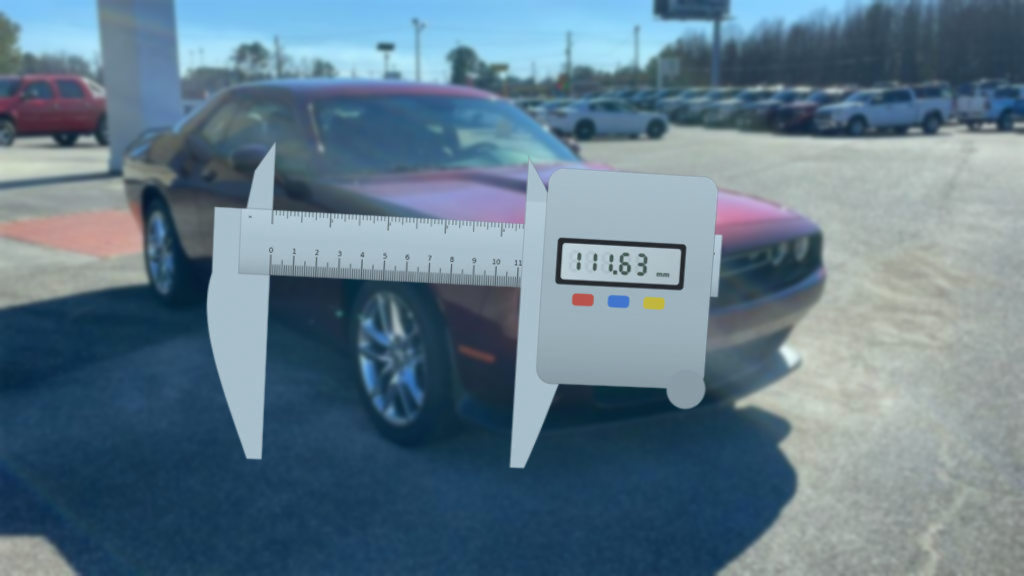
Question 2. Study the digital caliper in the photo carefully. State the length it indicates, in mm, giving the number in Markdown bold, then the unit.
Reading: **111.63** mm
